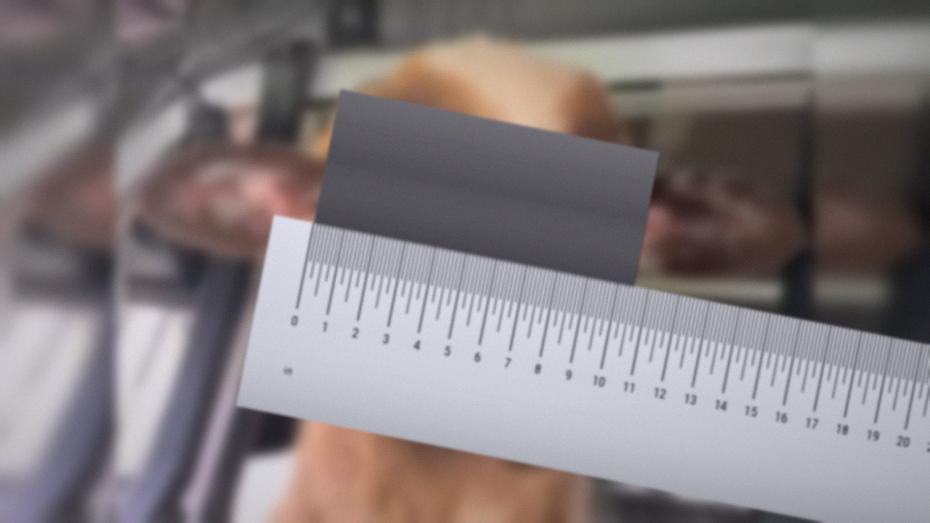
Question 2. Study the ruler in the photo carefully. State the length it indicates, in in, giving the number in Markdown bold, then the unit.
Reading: **10.5** in
